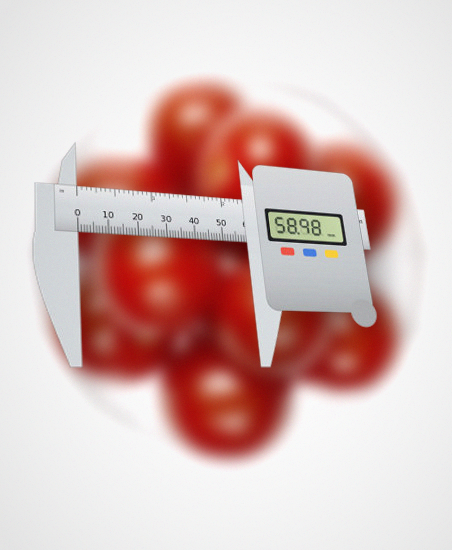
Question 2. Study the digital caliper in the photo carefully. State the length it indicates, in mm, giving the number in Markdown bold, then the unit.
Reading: **58.98** mm
